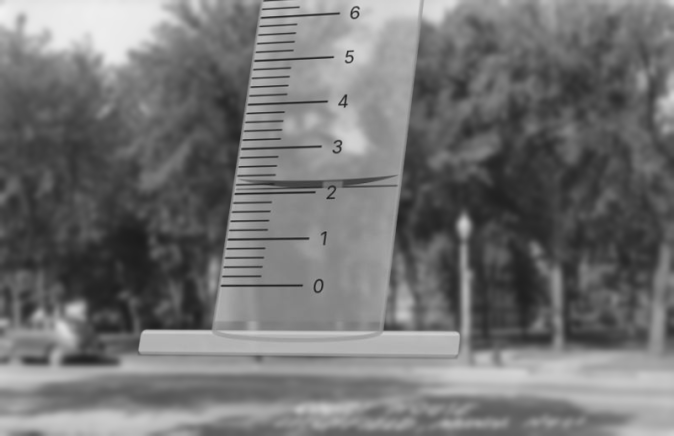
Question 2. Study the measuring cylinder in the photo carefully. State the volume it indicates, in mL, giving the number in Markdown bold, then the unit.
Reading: **2.1** mL
